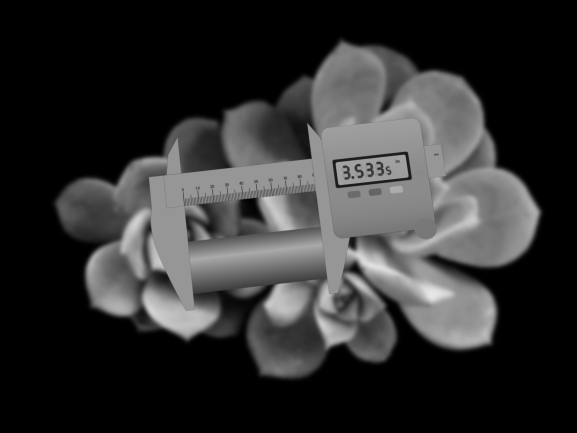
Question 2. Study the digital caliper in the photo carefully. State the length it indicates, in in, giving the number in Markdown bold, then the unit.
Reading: **3.5335** in
